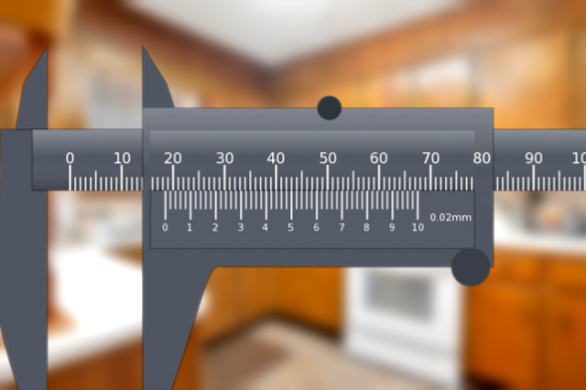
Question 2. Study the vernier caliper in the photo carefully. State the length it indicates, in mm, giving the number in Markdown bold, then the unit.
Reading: **18.5** mm
